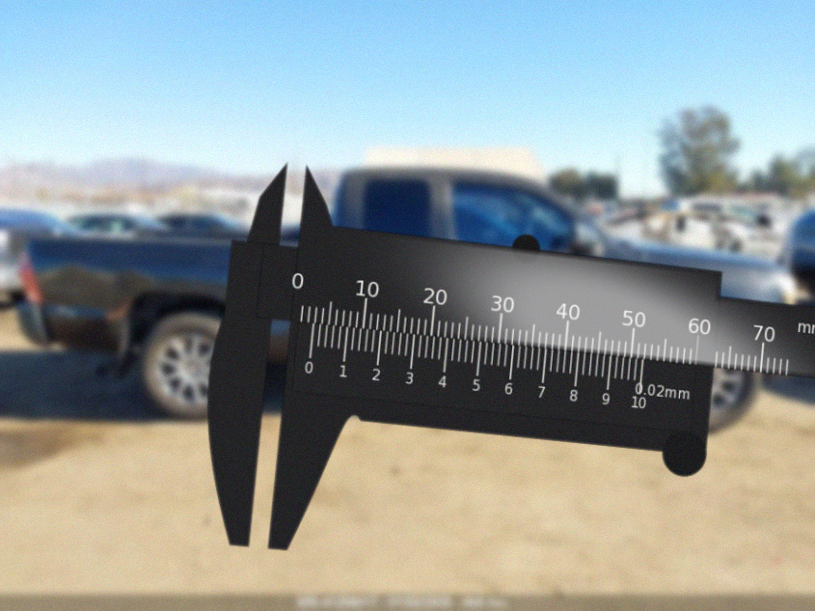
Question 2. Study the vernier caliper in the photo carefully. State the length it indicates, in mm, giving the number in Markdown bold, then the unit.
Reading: **2.8** mm
